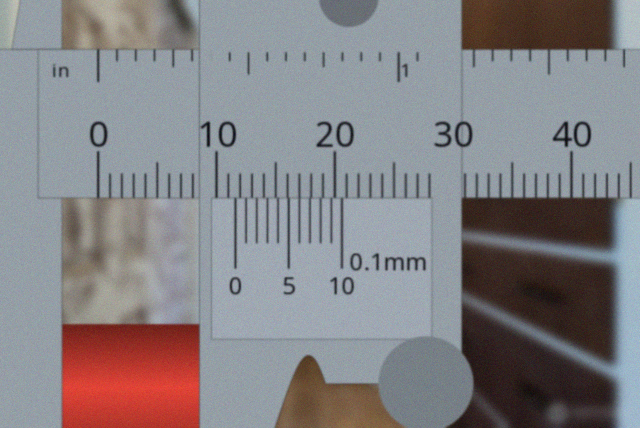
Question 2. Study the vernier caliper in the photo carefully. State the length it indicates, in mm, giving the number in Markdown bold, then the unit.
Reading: **11.6** mm
